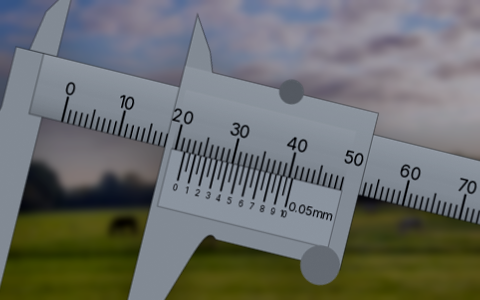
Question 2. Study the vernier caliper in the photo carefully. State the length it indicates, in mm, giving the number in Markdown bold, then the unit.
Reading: **21.6** mm
